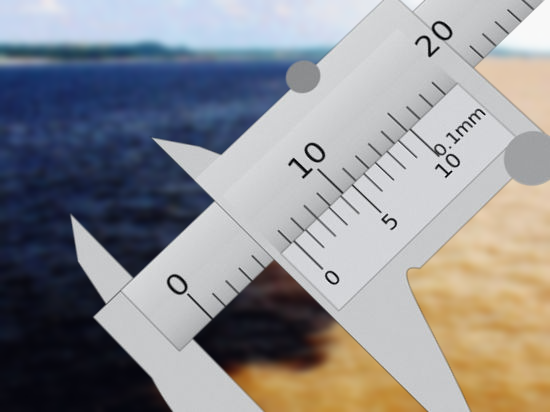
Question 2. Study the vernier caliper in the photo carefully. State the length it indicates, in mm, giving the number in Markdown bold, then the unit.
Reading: **6.2** mm
